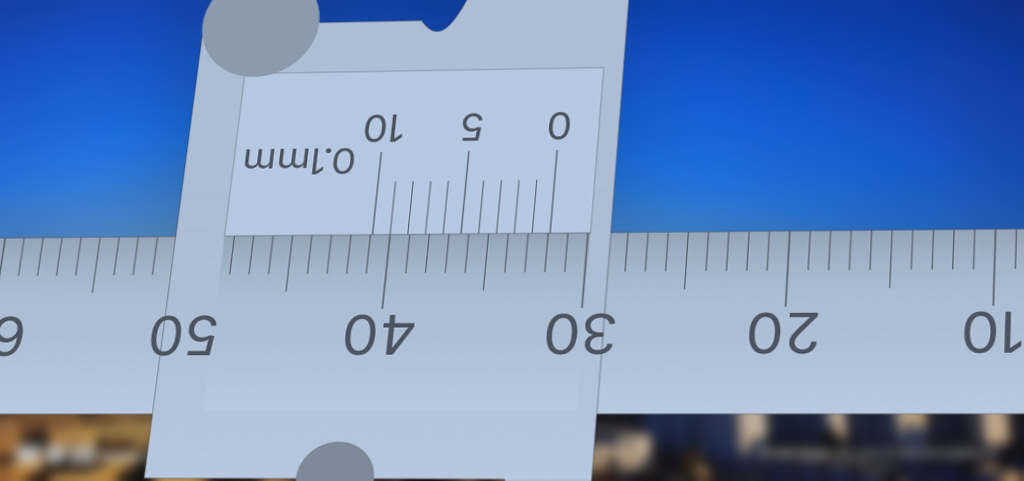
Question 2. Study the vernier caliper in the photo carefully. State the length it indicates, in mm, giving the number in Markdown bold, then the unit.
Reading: **31.9** mm
